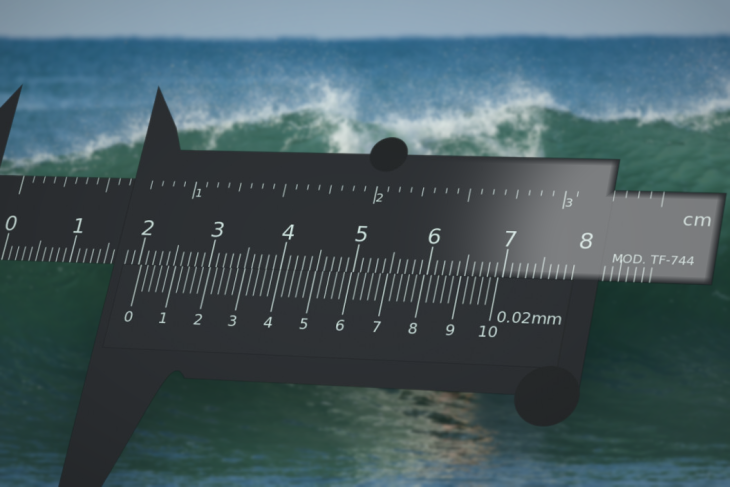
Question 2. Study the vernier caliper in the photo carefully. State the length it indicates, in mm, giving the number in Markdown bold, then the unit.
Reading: **20.4** mm
